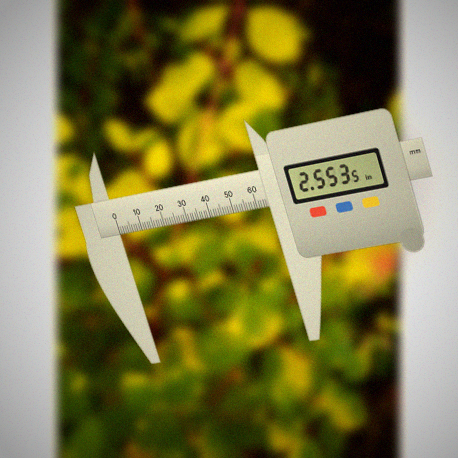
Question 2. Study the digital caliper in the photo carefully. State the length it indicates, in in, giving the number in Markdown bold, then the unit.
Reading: **2.5535** in
